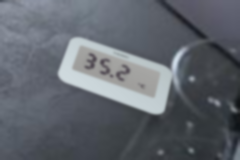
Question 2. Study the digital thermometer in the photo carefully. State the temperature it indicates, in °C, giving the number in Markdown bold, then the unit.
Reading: **35.2** °C
